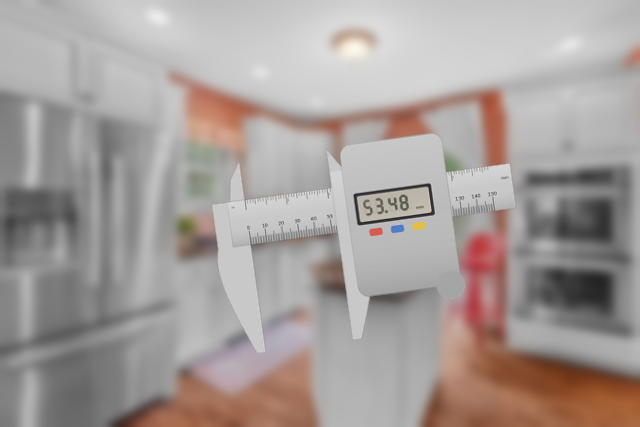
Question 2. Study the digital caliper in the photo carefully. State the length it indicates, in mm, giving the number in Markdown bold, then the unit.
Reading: **53.48** mm
